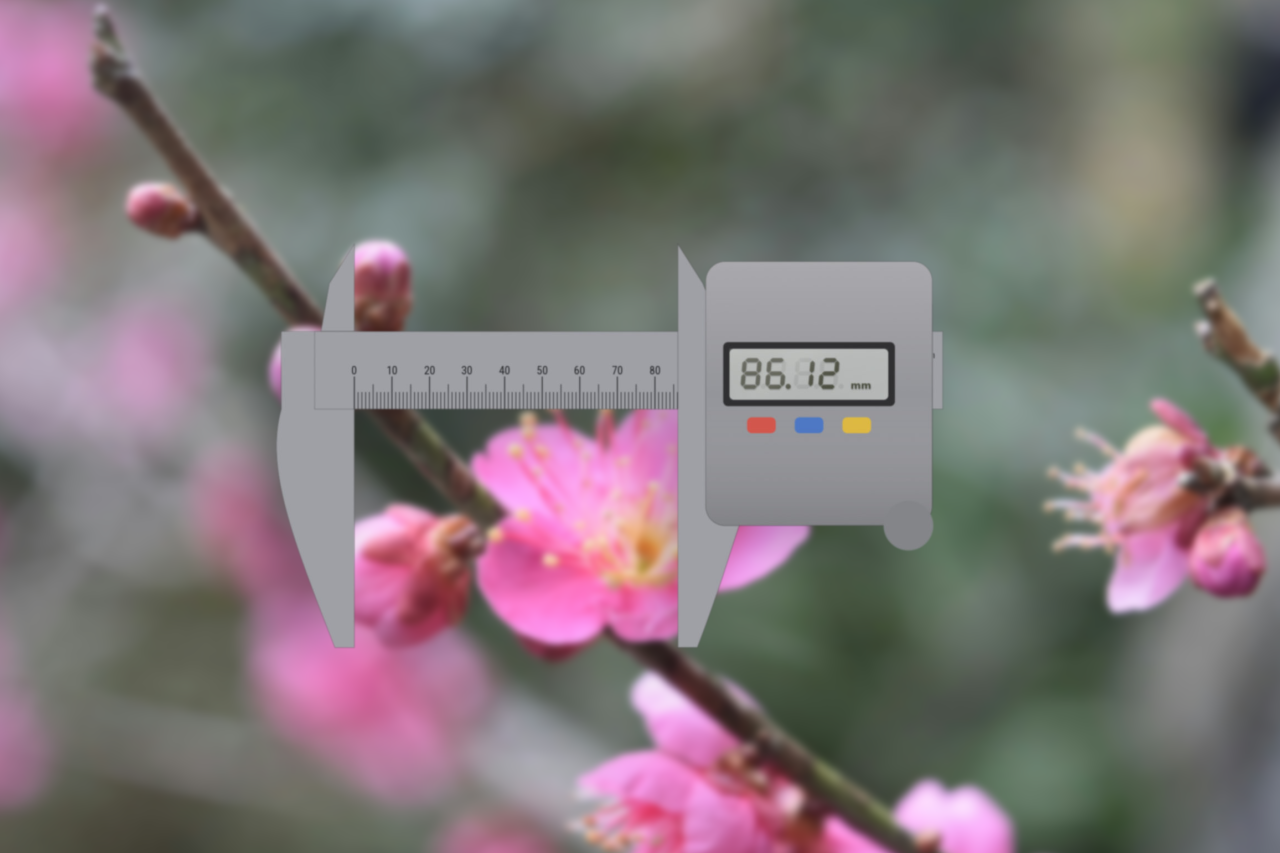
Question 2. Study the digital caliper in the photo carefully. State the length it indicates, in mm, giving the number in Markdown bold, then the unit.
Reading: **86.12** mm
